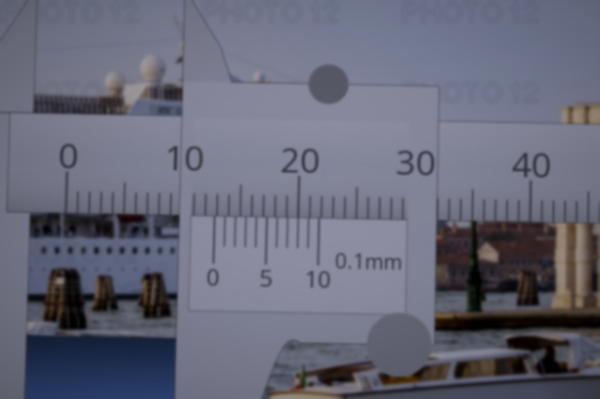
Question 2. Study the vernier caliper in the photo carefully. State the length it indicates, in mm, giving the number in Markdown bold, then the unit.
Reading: **12.8** mm
